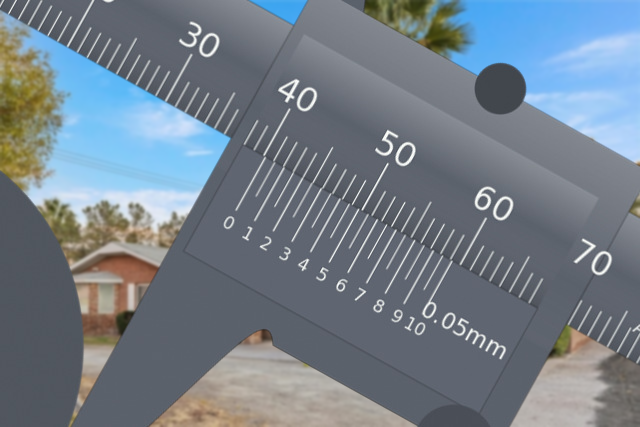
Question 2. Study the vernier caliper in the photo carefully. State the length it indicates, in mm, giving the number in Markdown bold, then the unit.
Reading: **40.2** mm
